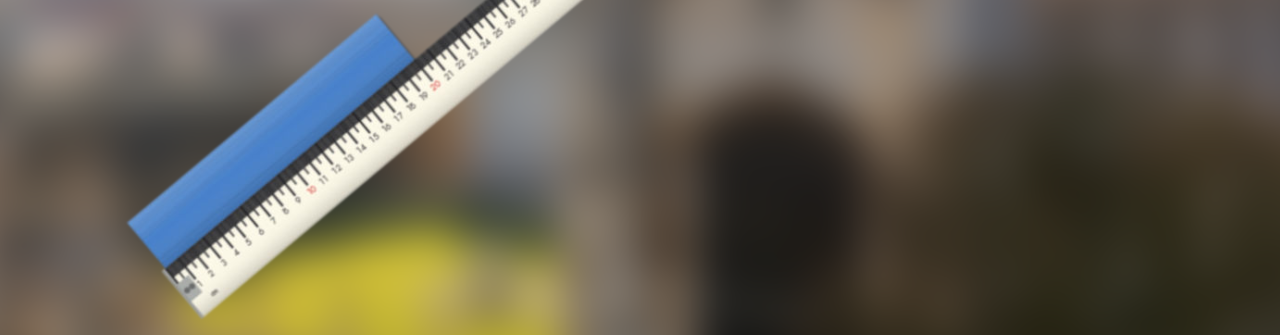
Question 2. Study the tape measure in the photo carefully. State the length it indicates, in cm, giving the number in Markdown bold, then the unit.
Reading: **20** cm
